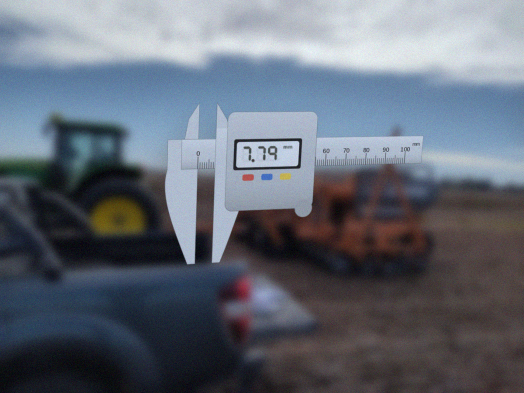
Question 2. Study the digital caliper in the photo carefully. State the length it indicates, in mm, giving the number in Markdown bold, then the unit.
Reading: **7.79** mm
